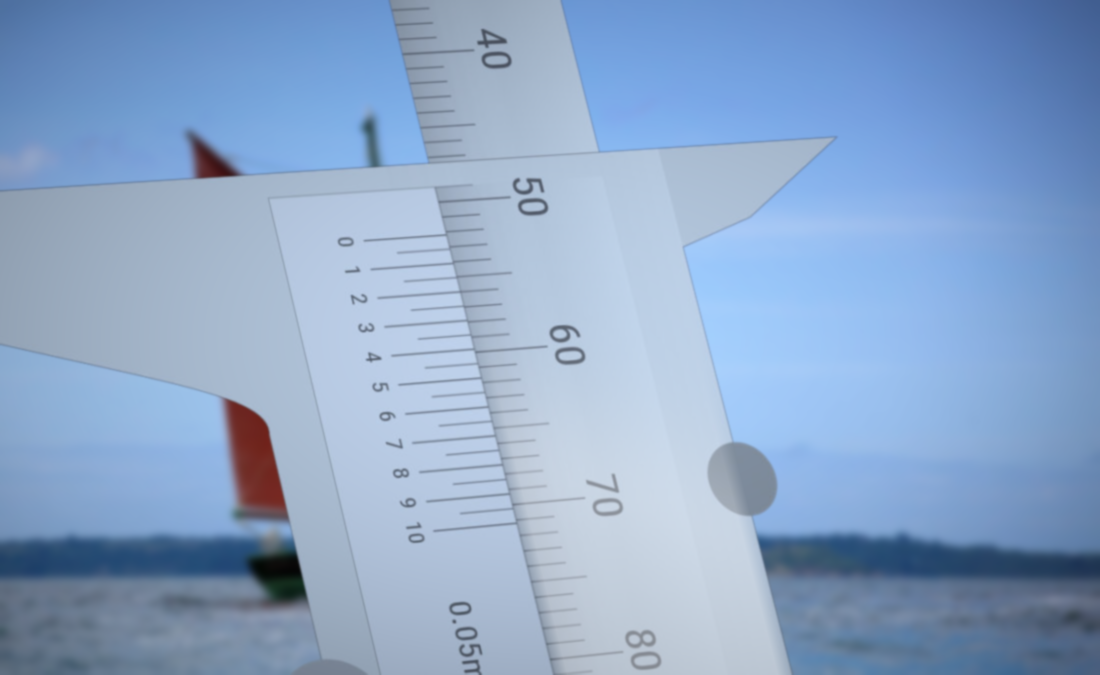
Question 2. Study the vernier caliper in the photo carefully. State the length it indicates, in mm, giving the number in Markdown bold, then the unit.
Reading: **52.2** mm
